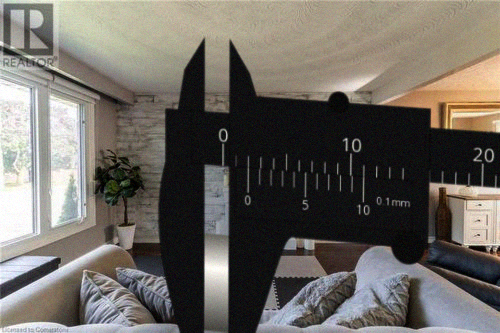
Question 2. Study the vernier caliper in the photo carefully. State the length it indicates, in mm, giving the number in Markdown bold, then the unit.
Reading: **2.0** mm
